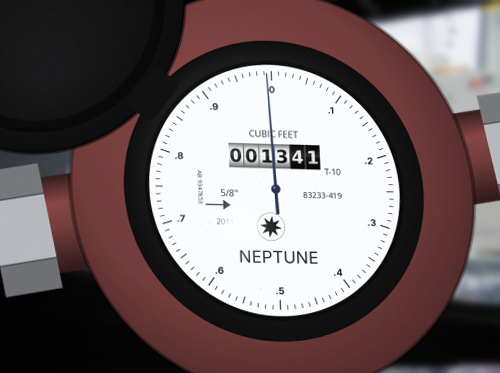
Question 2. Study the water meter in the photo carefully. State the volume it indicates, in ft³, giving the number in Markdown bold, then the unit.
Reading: **1340.99** ft³
